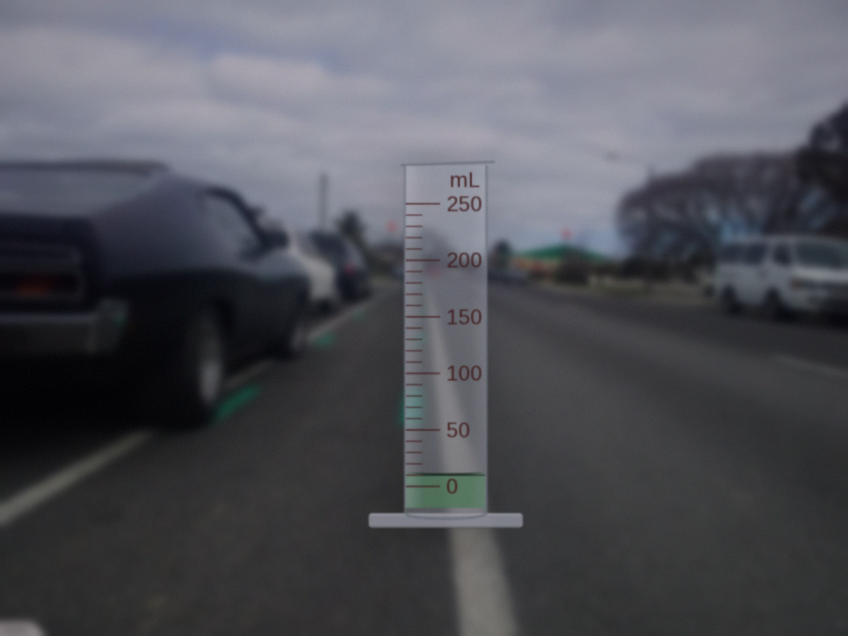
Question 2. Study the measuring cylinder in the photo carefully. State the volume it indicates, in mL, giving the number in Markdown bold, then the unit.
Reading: **10** mL
